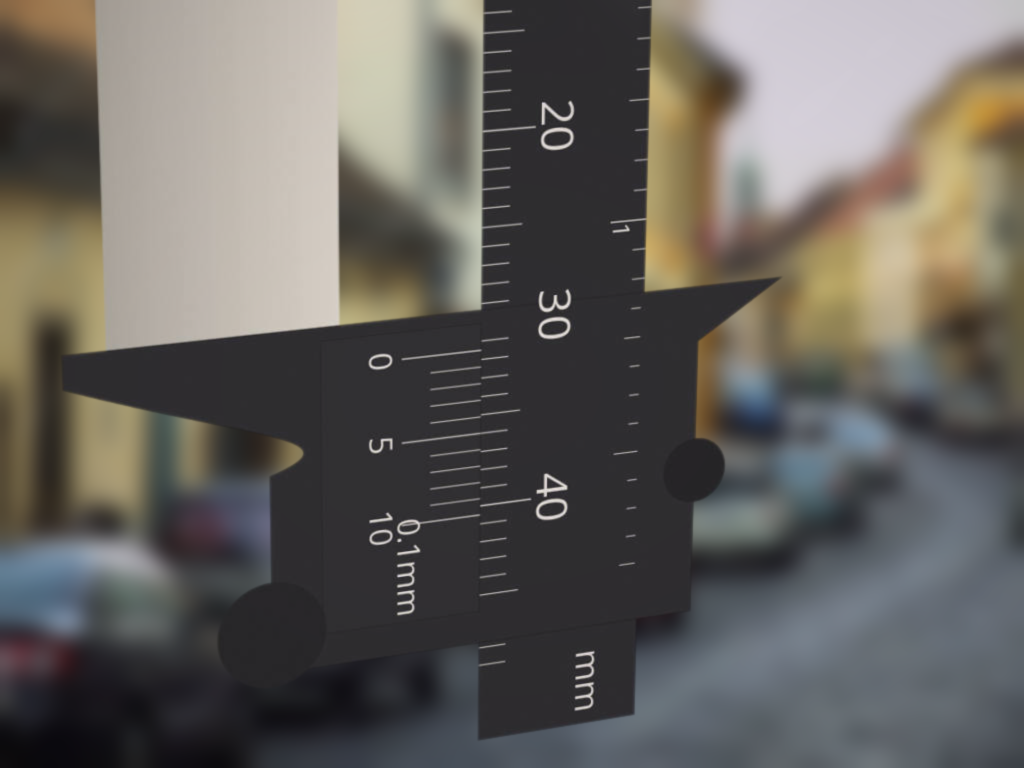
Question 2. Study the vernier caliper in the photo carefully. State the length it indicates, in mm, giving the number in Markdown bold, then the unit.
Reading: **31.5** mm
